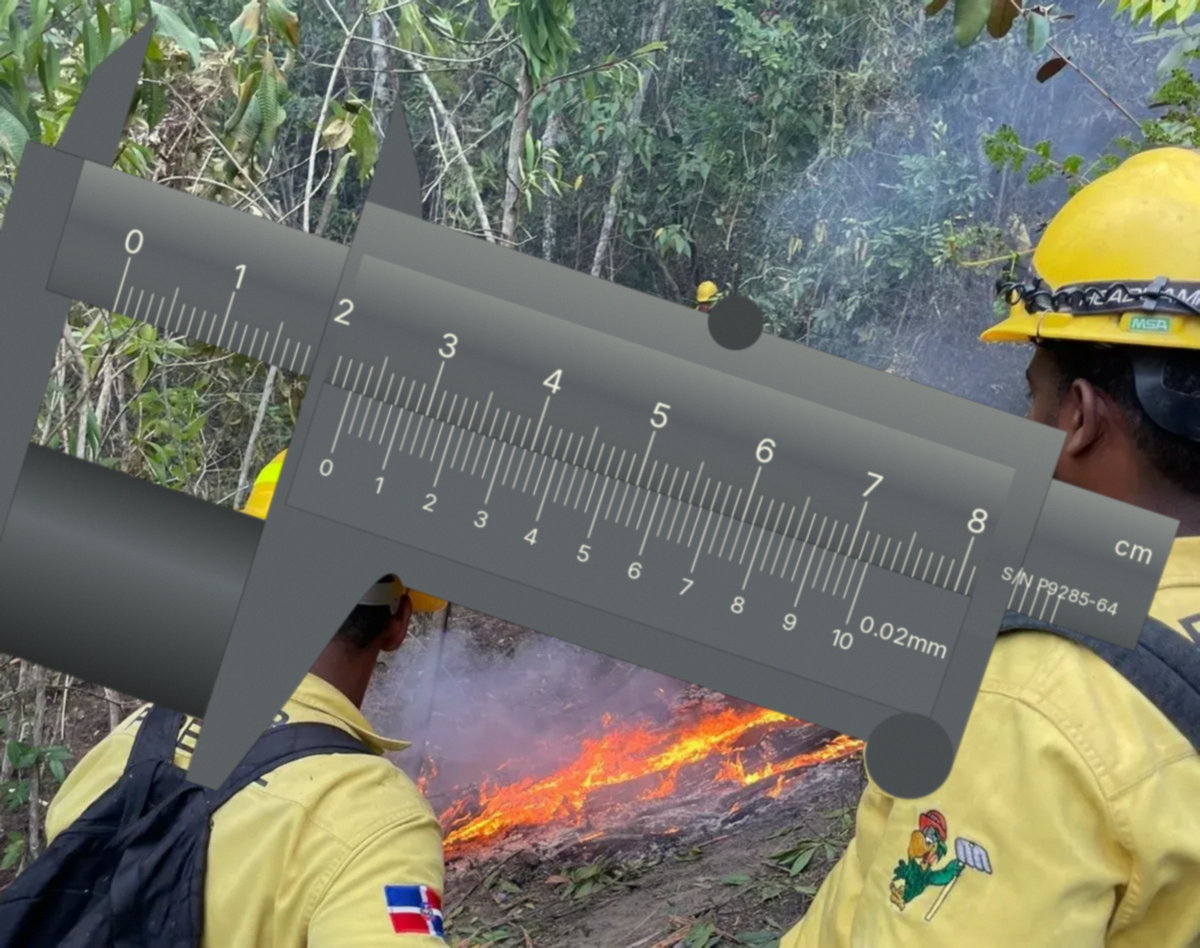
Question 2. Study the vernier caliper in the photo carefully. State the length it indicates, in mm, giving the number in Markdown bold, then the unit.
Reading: **22.8** mm
